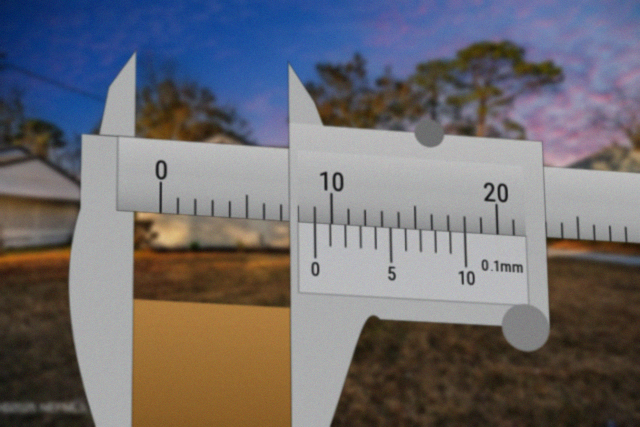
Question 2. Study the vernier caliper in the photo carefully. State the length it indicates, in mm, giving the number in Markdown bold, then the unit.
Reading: **9.0** mm
